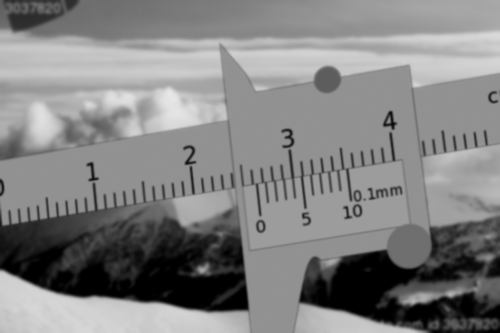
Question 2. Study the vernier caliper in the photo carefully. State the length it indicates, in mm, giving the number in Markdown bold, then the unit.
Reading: **26.4** mm
